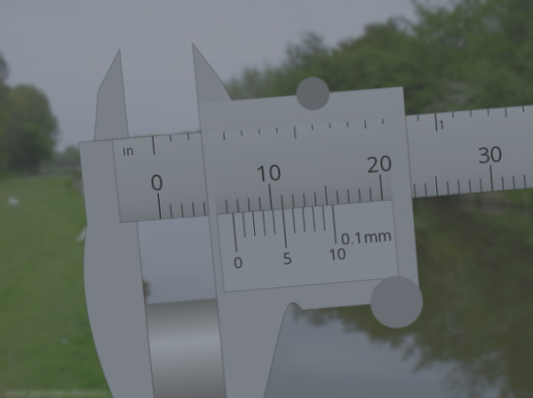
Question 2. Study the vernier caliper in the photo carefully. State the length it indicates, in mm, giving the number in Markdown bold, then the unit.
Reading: **6.5** mm
